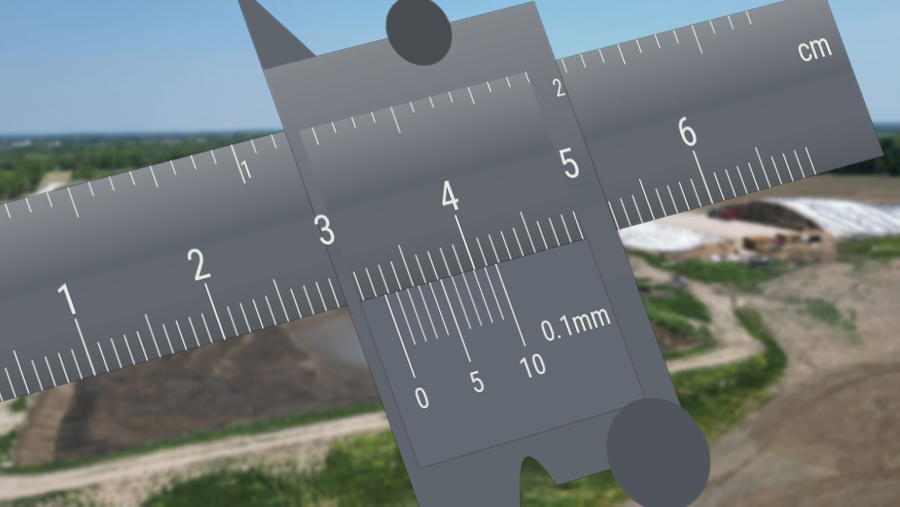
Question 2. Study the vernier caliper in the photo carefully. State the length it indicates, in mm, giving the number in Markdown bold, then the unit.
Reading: **32.7** mm
